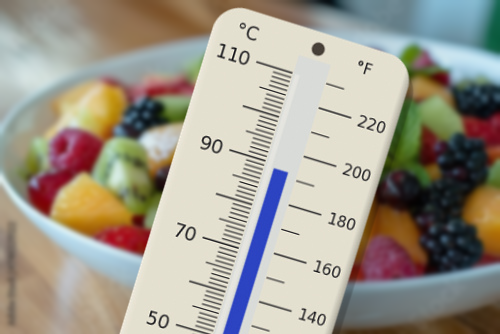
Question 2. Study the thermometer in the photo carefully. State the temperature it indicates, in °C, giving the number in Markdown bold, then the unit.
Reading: **89** °C
